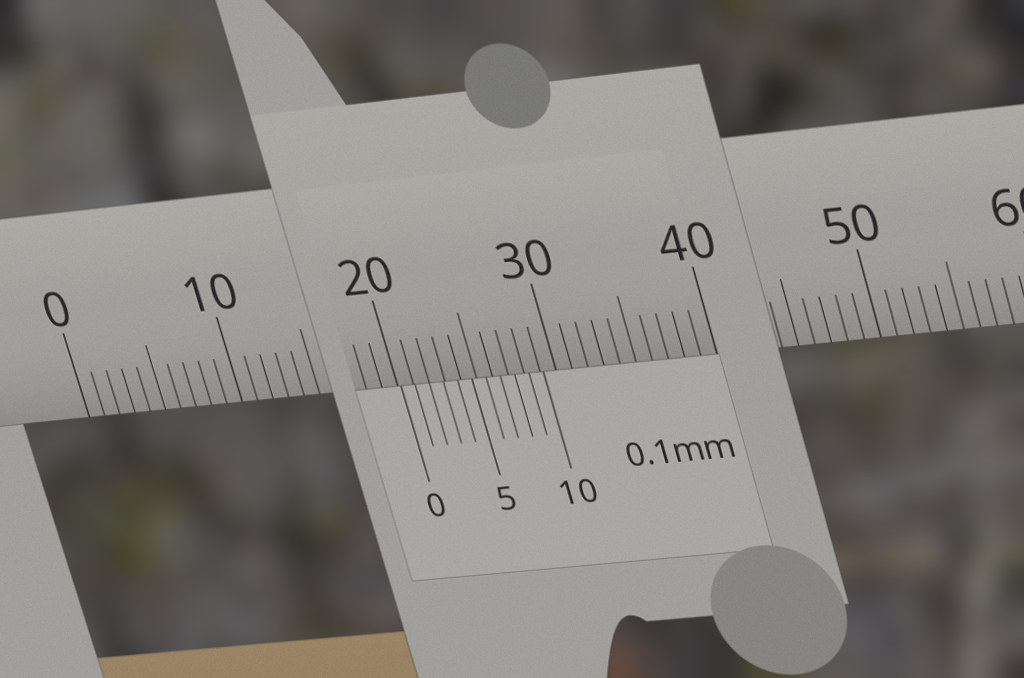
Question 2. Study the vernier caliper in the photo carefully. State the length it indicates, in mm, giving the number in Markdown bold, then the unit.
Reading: **20.2** mm
